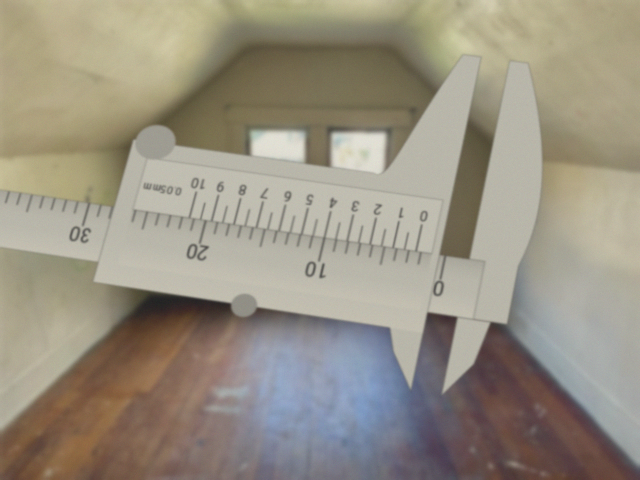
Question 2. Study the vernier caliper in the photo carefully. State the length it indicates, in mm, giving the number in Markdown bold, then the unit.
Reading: **2.4** mm
